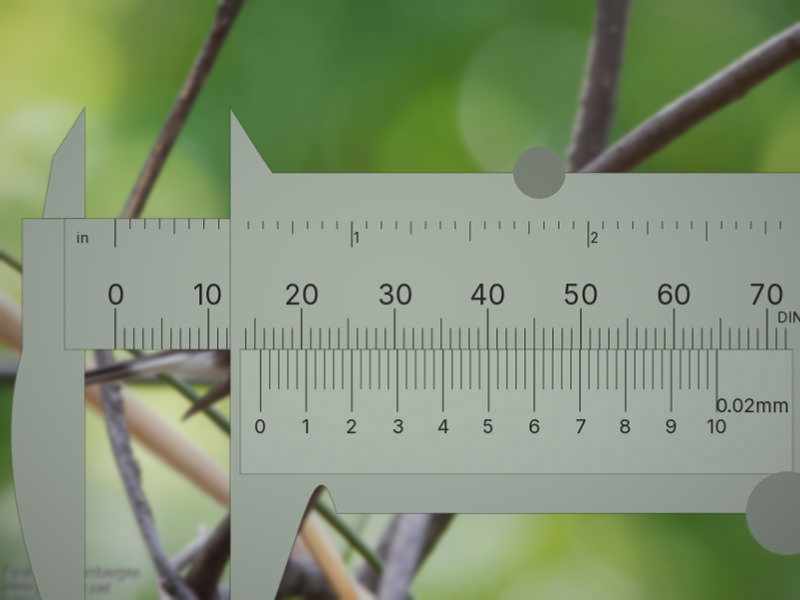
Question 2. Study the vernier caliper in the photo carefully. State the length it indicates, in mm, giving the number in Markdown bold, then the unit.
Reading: **15.6** mm
